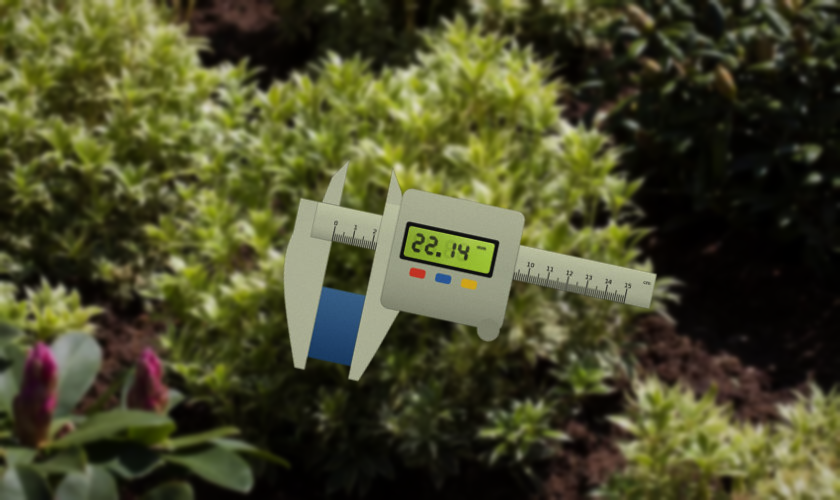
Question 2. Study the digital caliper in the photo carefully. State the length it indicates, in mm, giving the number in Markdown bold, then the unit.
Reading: **22.14** mm
